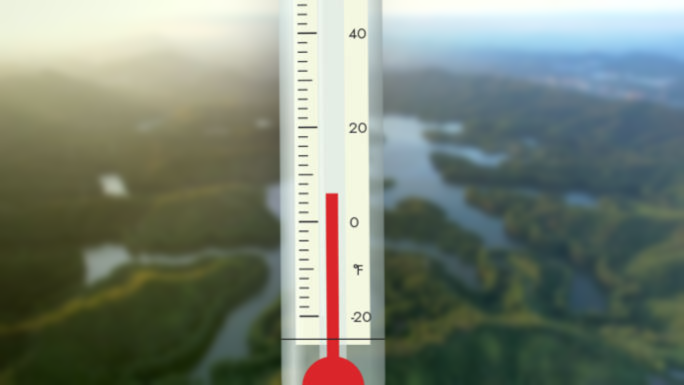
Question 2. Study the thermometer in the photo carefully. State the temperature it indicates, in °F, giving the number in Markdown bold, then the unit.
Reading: **6** °F
